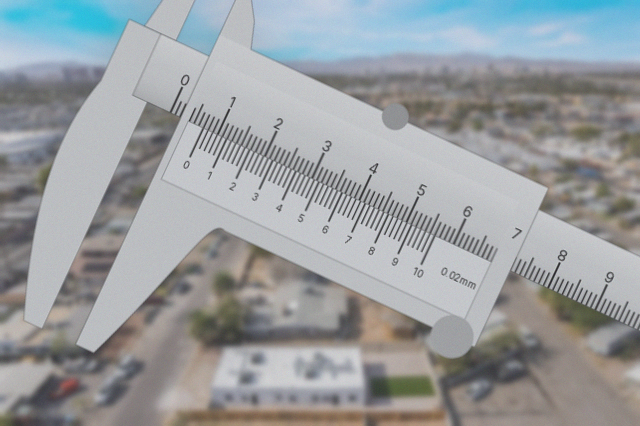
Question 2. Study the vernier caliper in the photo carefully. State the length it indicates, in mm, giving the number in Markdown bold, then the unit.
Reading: **7.0** mm
